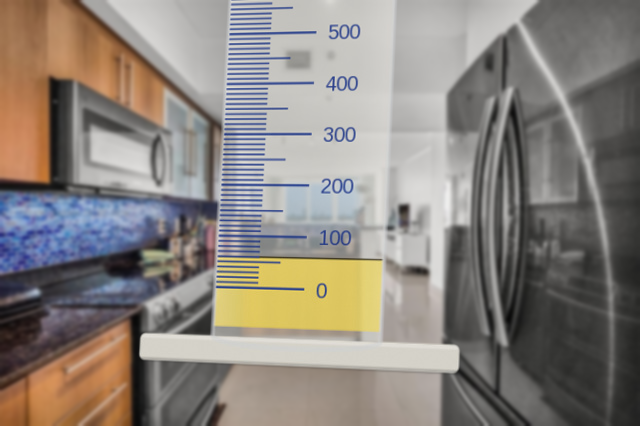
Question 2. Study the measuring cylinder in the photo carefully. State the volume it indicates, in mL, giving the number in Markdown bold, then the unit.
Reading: **60** mL
